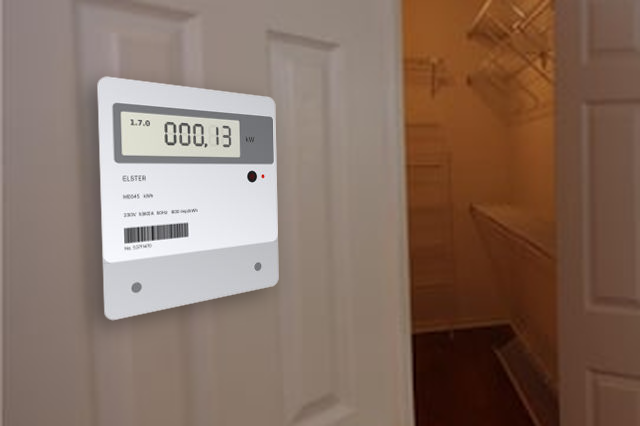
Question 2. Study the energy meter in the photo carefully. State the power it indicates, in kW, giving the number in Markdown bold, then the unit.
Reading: **0.13** kW
